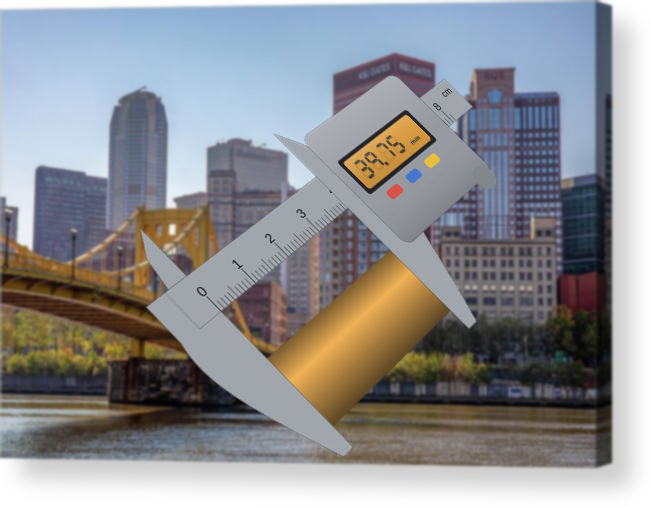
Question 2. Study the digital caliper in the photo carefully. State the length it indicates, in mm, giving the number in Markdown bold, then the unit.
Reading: **39.75** mm
